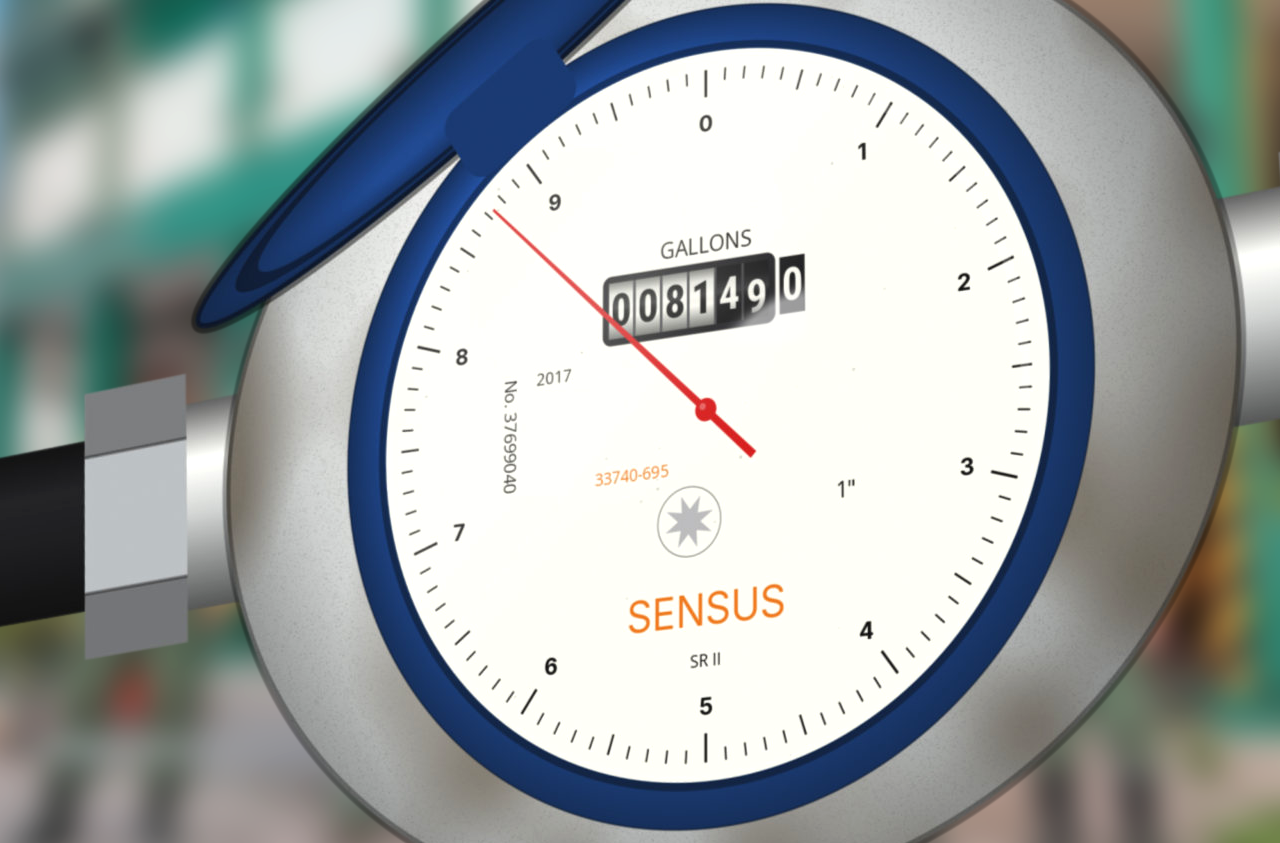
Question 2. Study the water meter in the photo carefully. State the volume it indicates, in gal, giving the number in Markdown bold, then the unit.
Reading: **81488.7** gal
